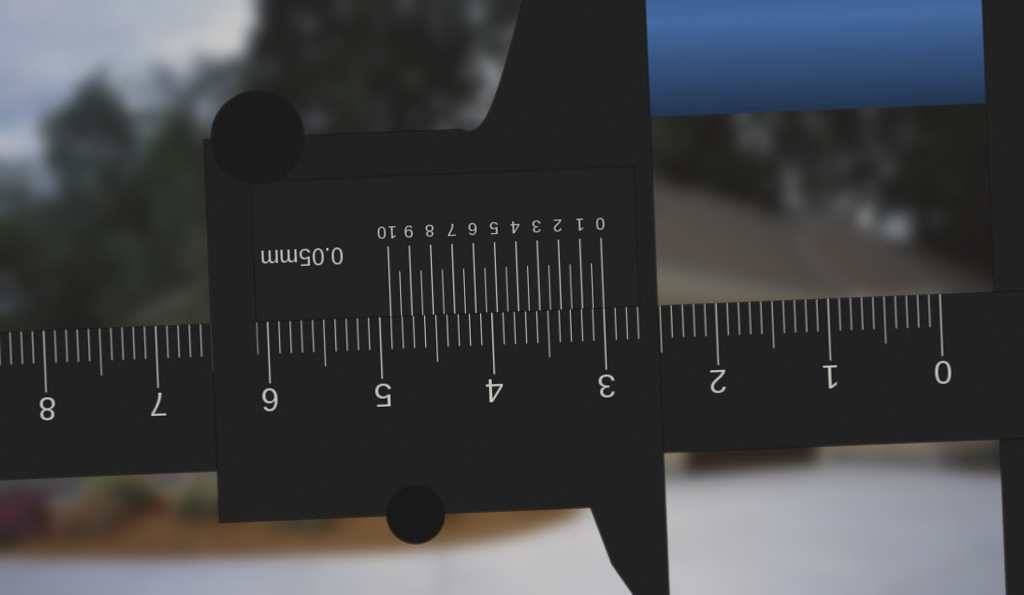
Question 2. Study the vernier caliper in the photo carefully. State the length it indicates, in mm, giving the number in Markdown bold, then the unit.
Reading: **30.0** mm
